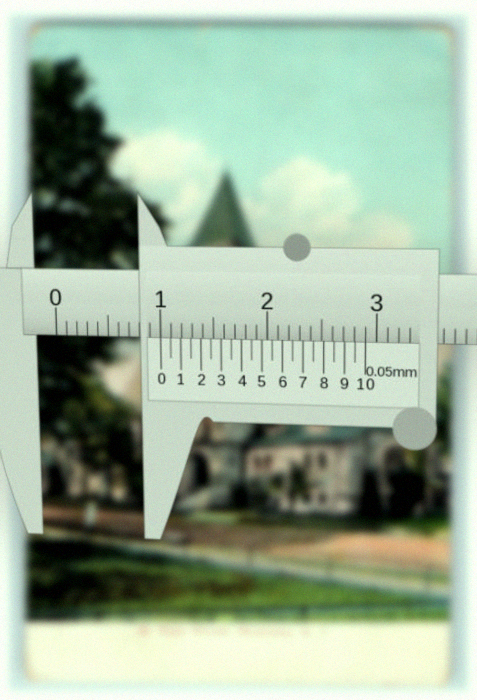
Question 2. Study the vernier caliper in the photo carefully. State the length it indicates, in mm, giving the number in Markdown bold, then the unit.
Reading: **10.0** mm
